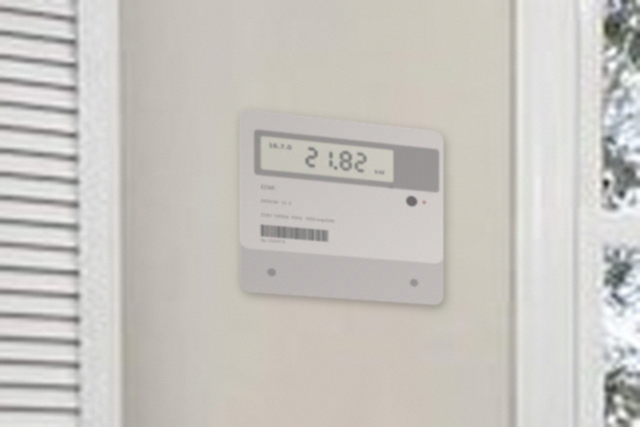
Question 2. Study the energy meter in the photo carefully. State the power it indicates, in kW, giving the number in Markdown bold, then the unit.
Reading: **21.82** kW
